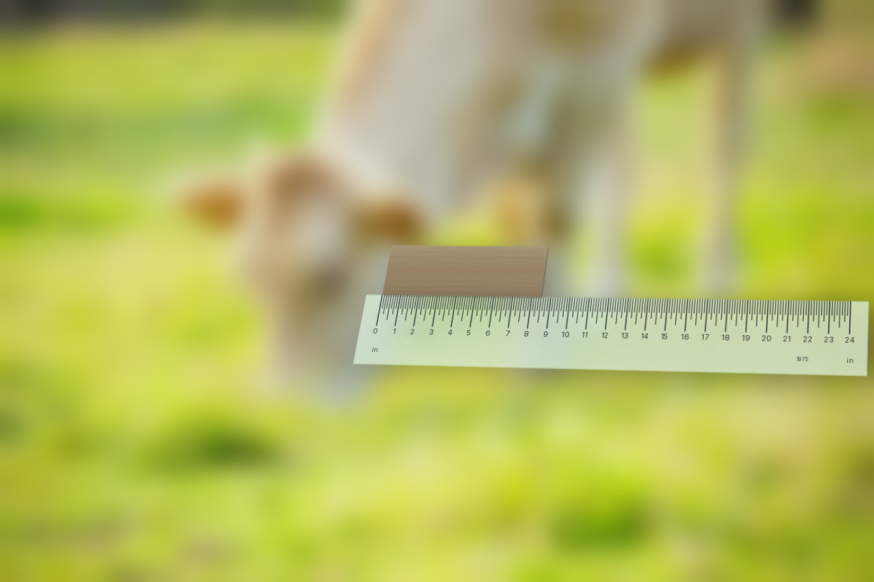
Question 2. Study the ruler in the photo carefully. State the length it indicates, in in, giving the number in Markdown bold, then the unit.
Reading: **8.5** in
